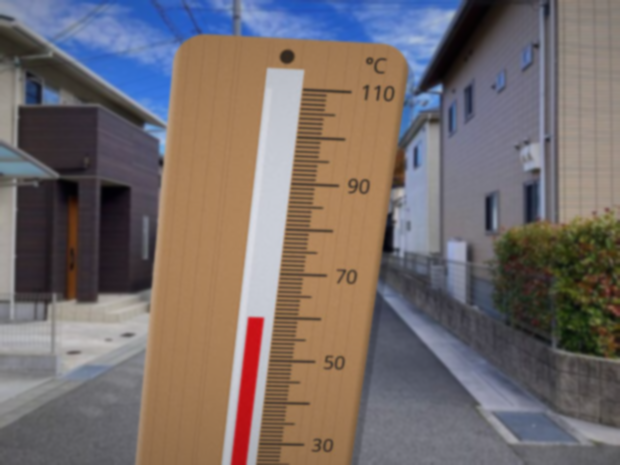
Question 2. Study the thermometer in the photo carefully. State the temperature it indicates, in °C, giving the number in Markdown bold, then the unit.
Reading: **60** °C
